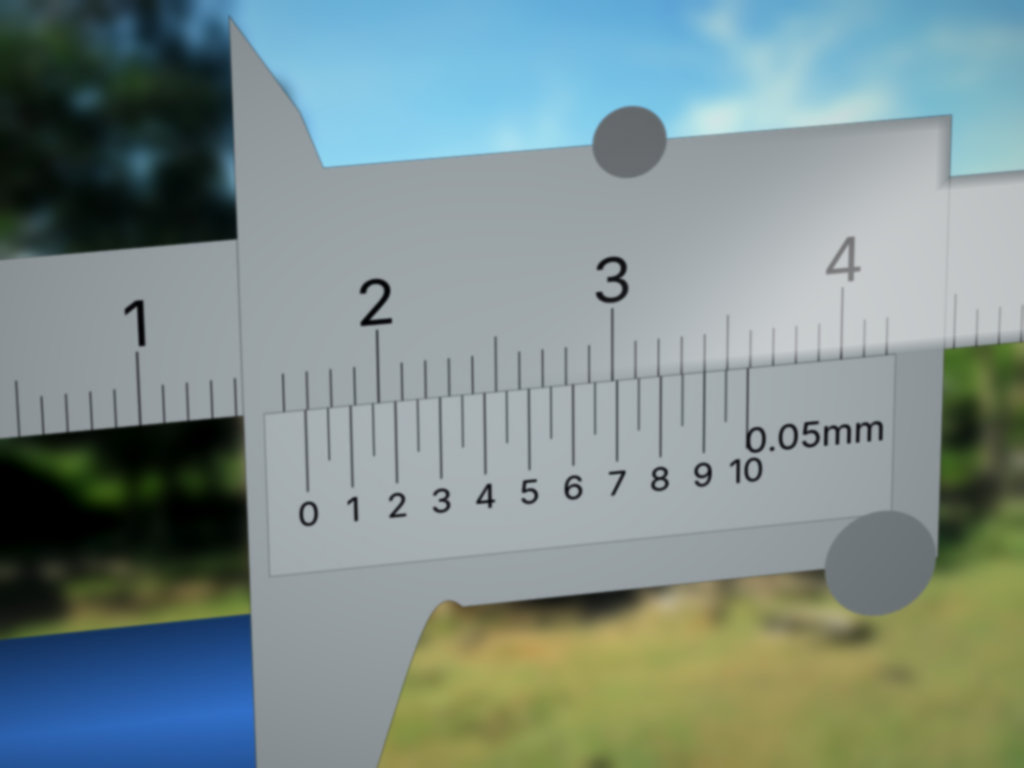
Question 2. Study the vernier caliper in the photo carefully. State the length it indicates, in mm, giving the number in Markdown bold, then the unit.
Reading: **16.9** mm
